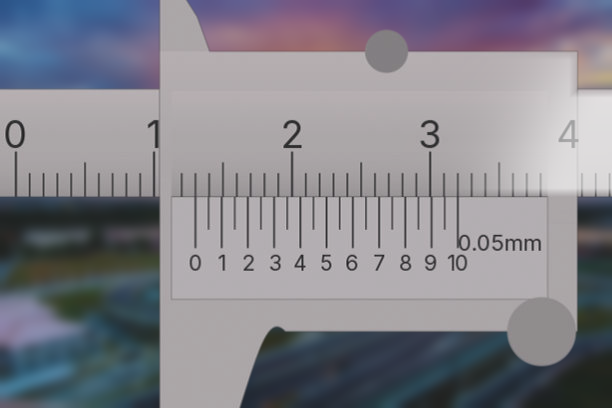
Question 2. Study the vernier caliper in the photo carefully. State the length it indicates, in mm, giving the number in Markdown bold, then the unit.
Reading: **13.0** mm
